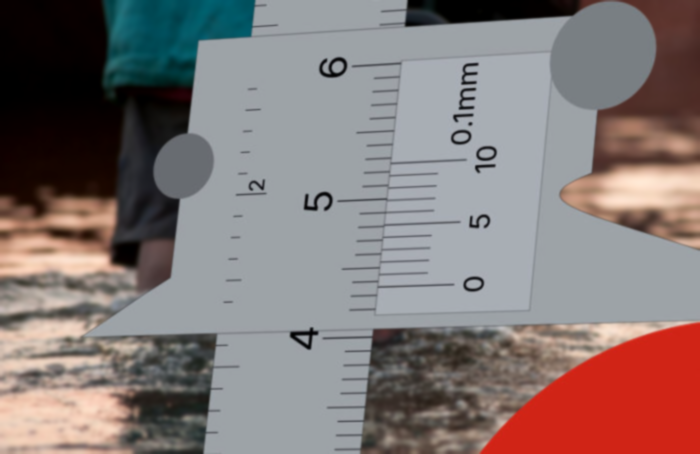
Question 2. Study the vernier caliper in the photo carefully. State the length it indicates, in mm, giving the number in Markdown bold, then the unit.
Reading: **43.6** mm
